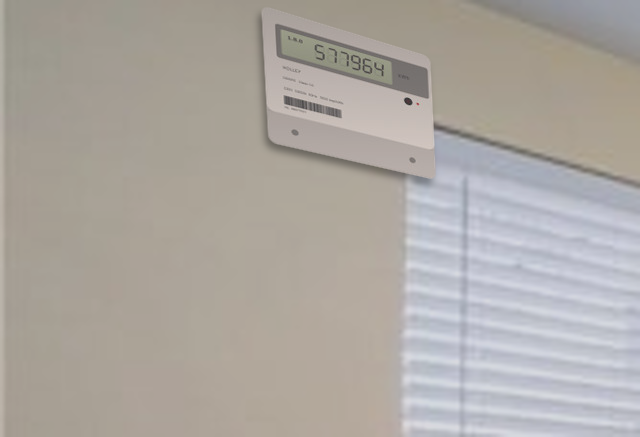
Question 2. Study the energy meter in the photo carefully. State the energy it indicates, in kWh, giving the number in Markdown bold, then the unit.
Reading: **577964** kWh
